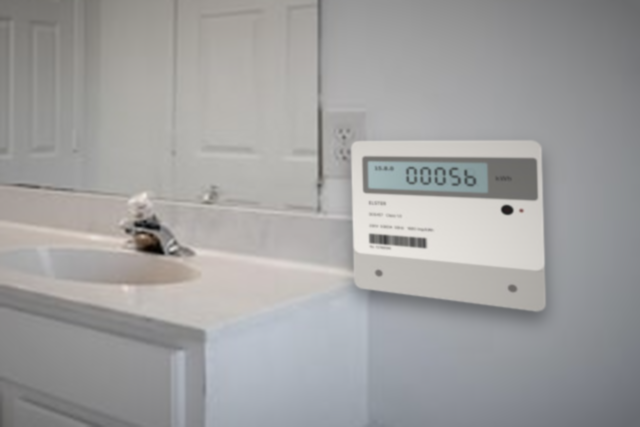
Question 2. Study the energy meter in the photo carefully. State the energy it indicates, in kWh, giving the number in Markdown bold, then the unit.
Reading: **56** kWh
